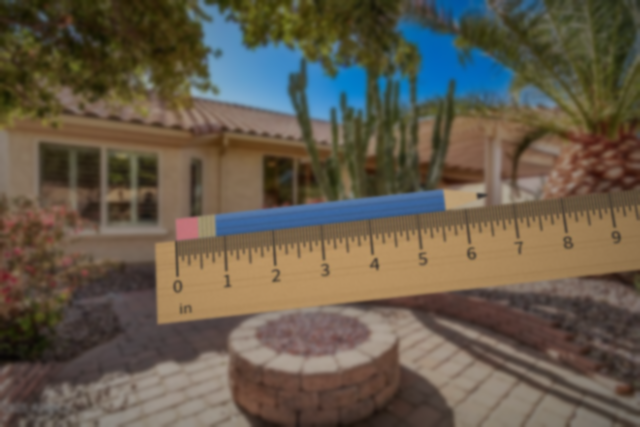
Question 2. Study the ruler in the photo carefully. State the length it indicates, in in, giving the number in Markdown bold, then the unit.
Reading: **6.5** in
